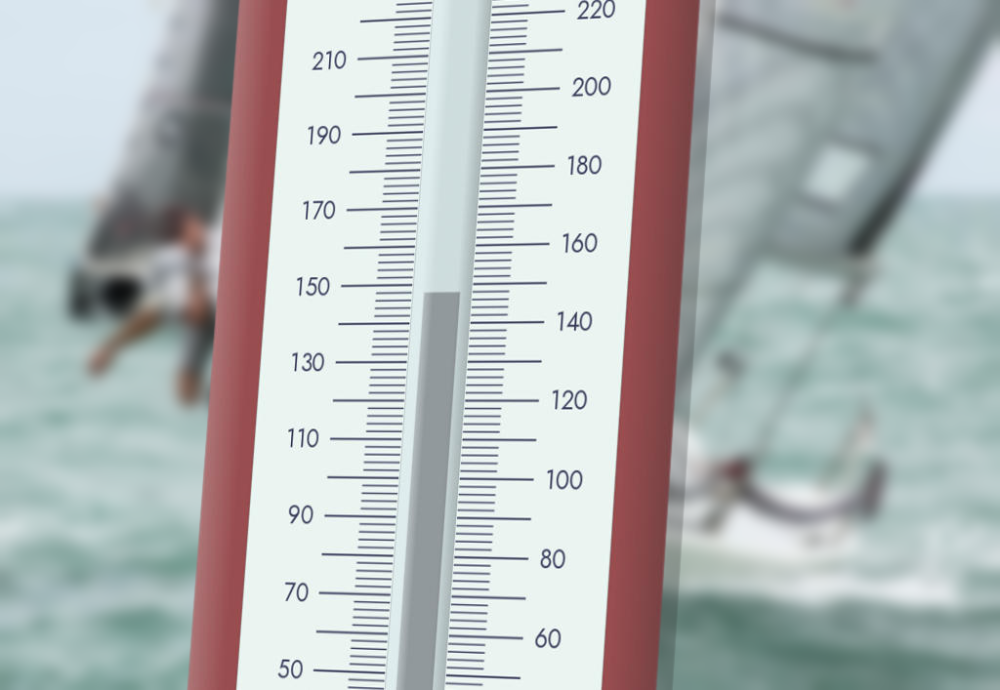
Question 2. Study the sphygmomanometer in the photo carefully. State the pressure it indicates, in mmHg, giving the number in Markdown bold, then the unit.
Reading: **148** mmHg
